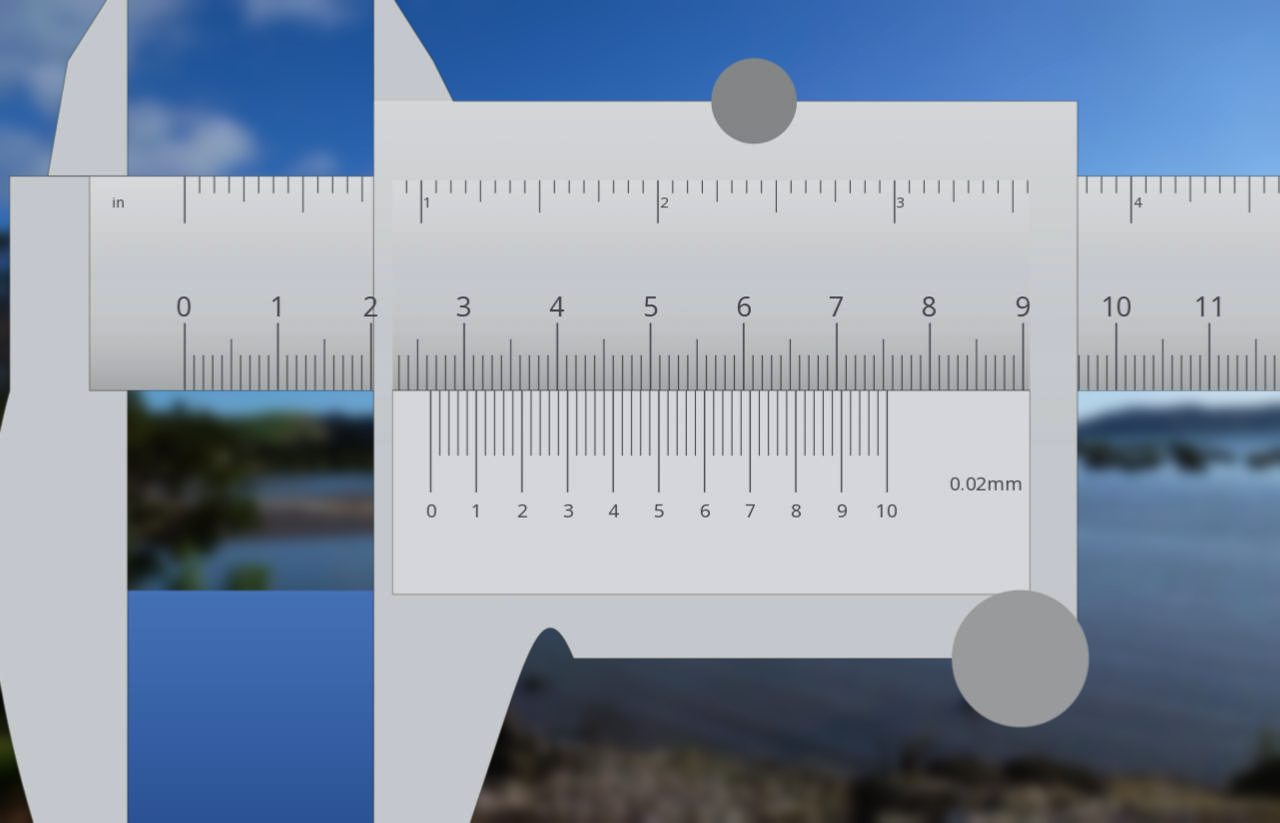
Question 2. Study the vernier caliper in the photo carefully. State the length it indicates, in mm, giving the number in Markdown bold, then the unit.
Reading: **26.4** mm
